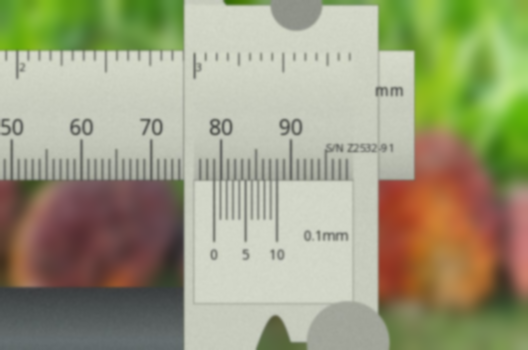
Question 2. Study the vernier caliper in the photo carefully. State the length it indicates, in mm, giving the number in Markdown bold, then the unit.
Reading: **79.0** mm
